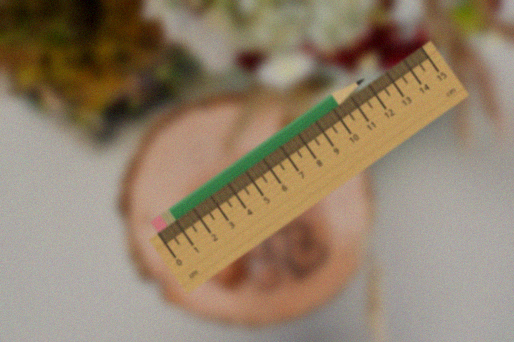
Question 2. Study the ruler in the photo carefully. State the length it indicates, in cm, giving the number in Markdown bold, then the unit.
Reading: **12** cm
